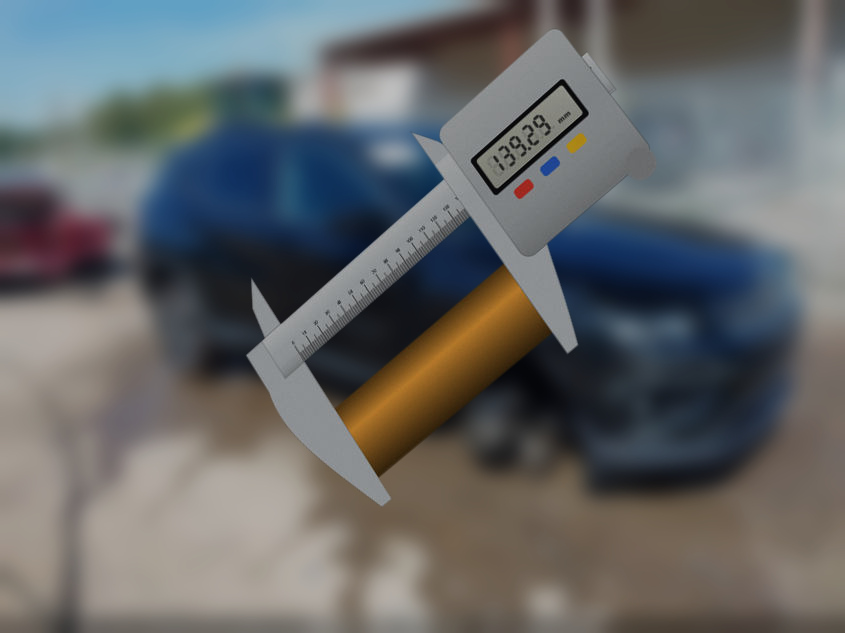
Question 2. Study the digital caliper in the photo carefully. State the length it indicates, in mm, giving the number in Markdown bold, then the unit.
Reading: **139.29** mm
